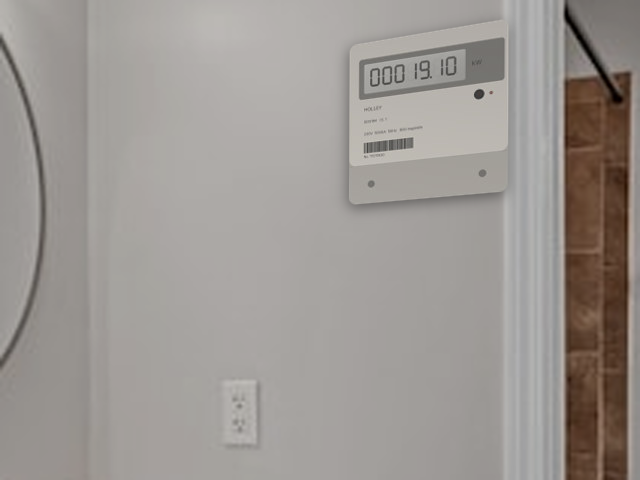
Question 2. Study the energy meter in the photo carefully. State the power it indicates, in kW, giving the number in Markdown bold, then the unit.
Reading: **19.10** kW
